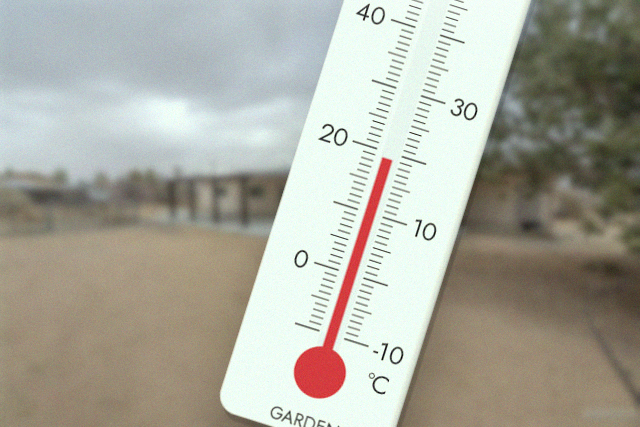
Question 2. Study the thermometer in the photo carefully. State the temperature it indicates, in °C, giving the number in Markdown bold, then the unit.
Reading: **19** °C
